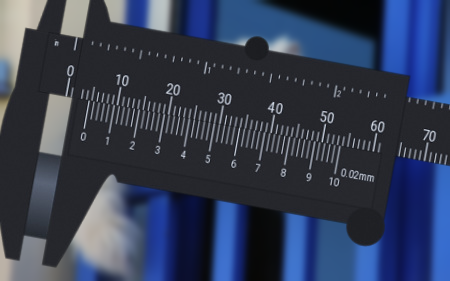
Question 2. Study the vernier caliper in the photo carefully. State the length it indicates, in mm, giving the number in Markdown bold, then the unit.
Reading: **4.5** mm
